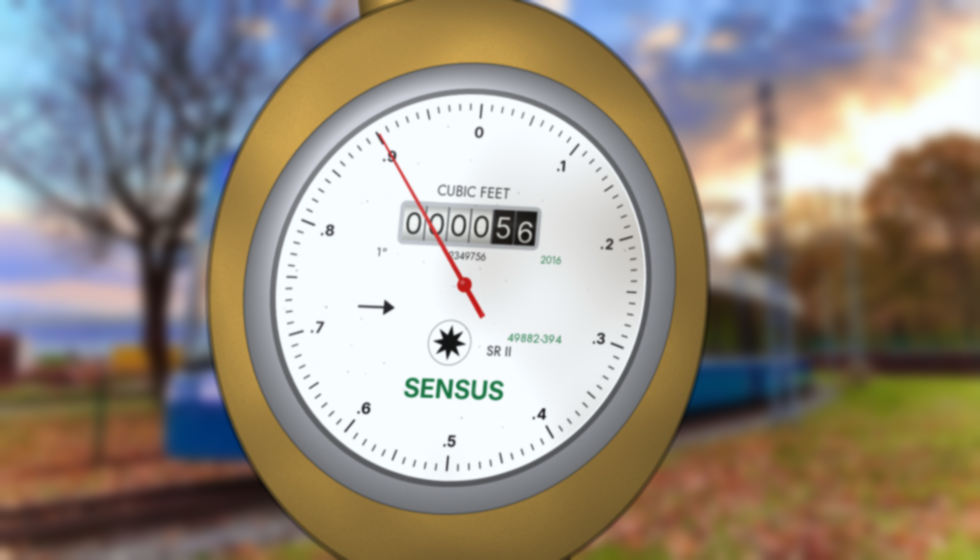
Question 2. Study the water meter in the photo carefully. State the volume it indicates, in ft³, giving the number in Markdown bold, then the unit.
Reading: **55.90** ft³
